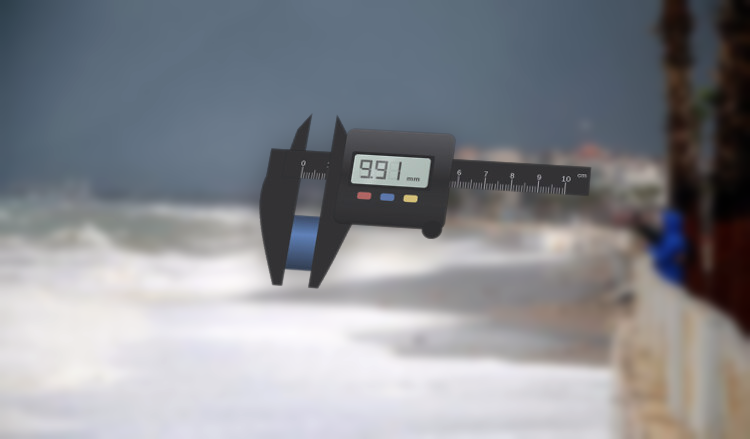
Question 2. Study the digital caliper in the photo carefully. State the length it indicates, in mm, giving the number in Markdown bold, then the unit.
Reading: **9.91** mm
